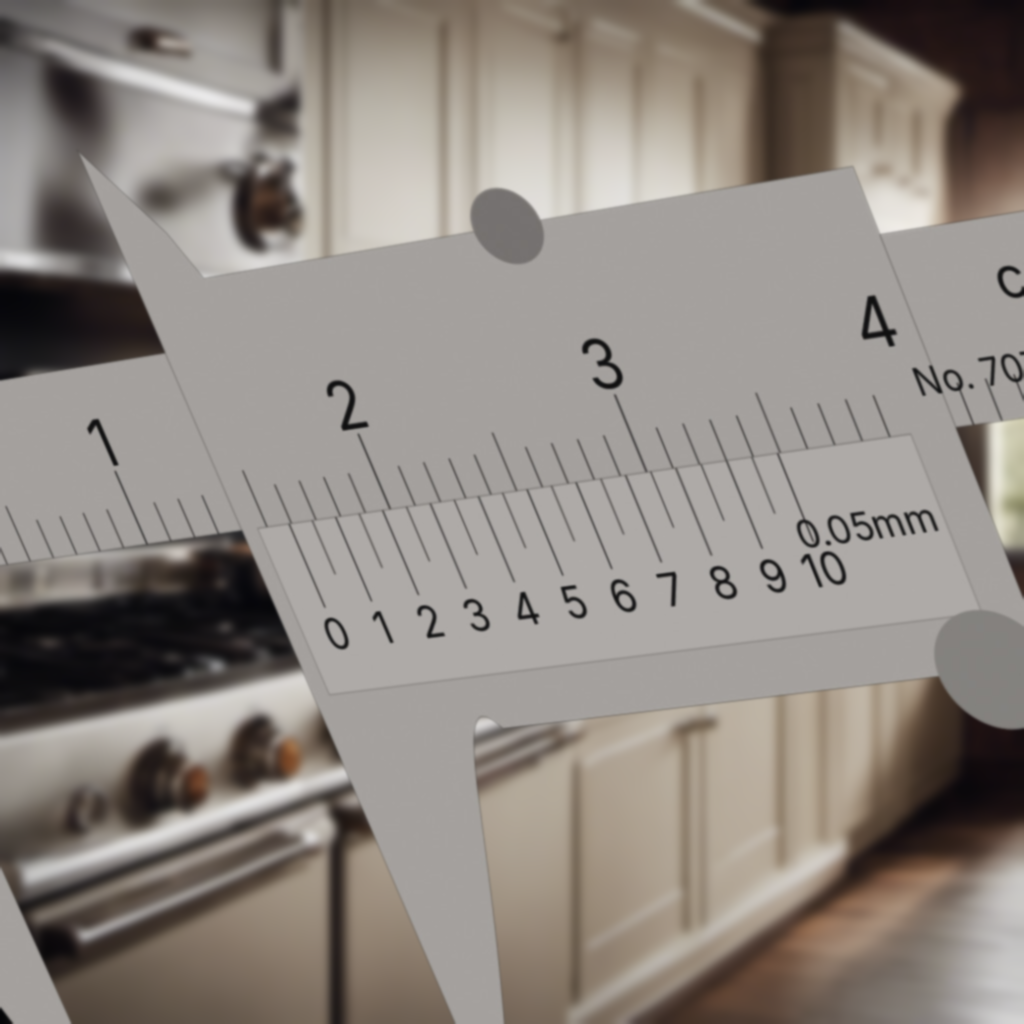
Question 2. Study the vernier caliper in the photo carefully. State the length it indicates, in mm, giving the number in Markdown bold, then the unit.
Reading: **15.9** mm
